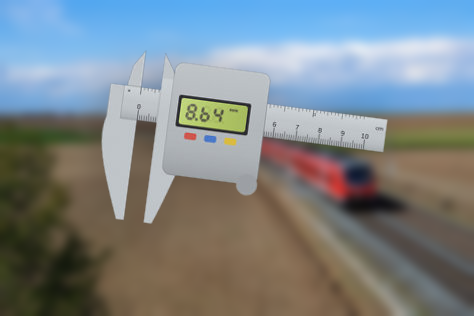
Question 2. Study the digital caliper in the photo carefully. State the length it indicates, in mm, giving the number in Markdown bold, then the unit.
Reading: **8.64** mm
